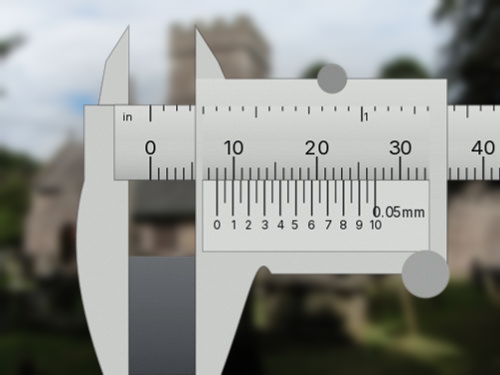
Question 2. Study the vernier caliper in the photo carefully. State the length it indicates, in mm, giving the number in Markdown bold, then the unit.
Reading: **8.0** mm
